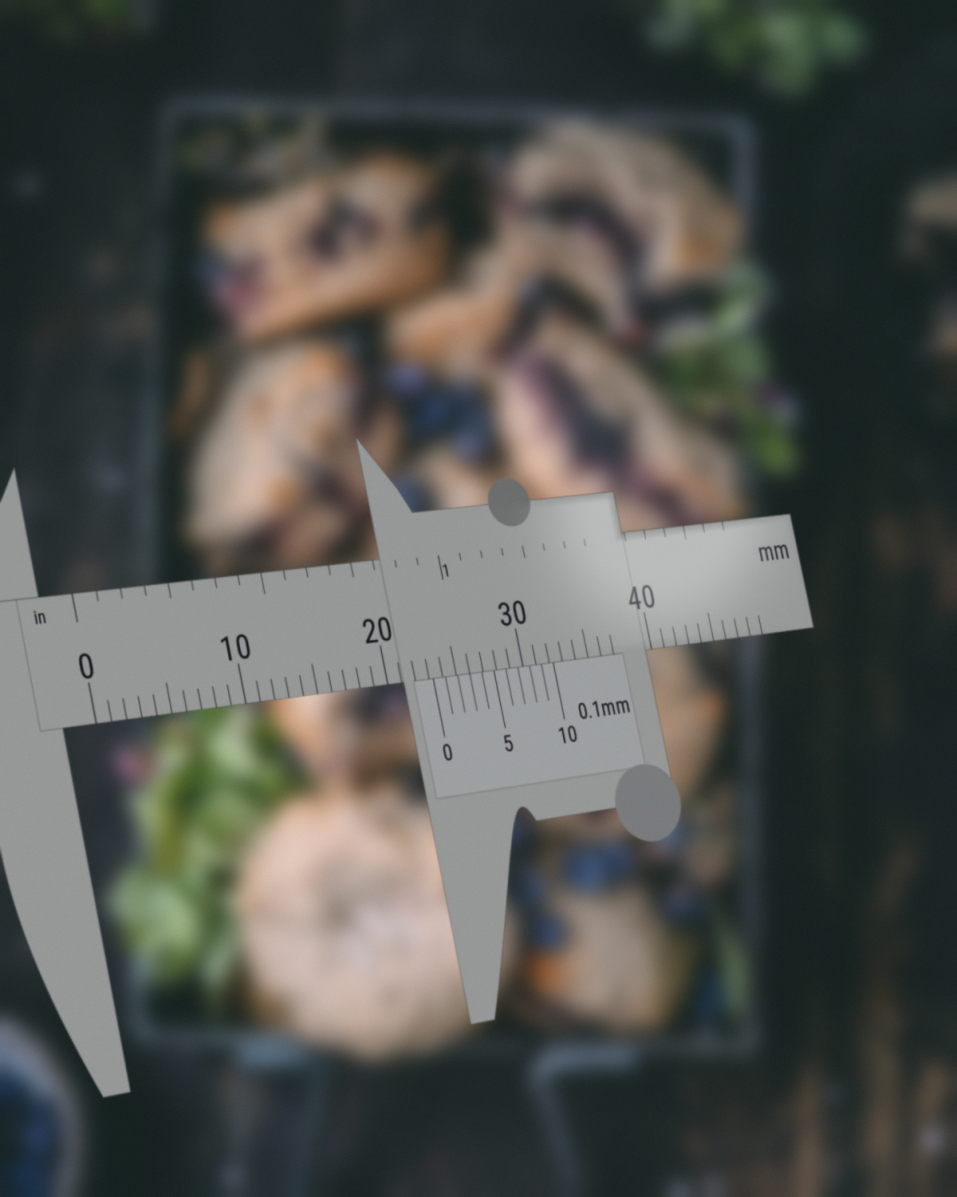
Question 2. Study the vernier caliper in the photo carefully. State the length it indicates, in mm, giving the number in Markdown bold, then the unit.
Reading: **23.3** mm
